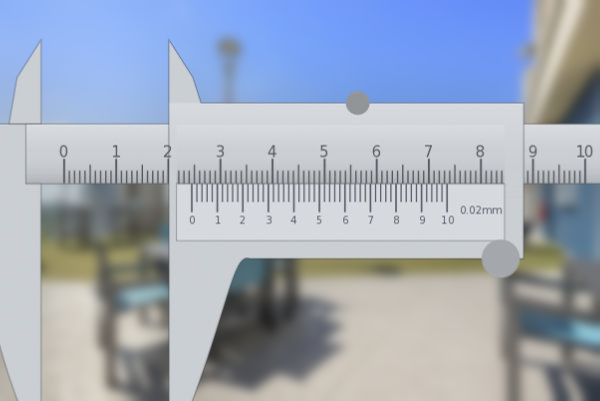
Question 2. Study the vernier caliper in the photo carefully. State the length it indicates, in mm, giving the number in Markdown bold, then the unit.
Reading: **24.5** mm
